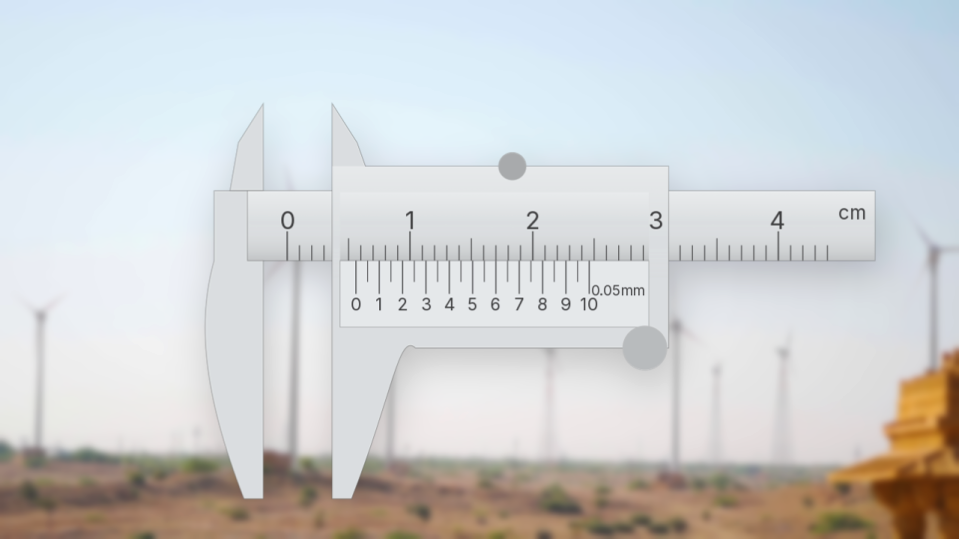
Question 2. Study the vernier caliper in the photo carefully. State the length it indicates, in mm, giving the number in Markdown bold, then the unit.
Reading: **5.6** mm
